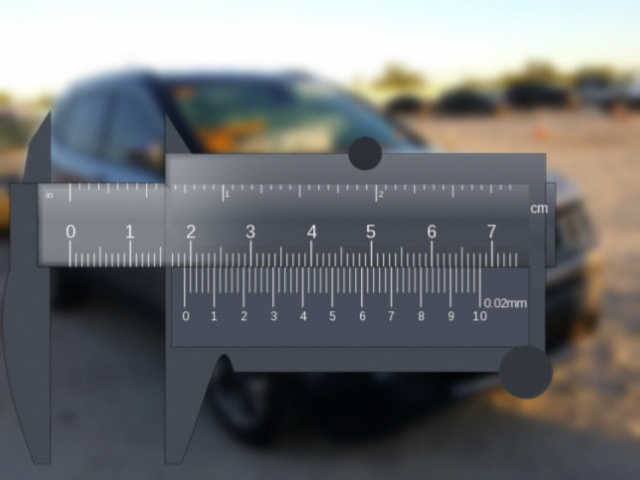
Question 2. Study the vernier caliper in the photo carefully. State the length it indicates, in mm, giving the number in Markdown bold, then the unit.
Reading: **19.0** mm
